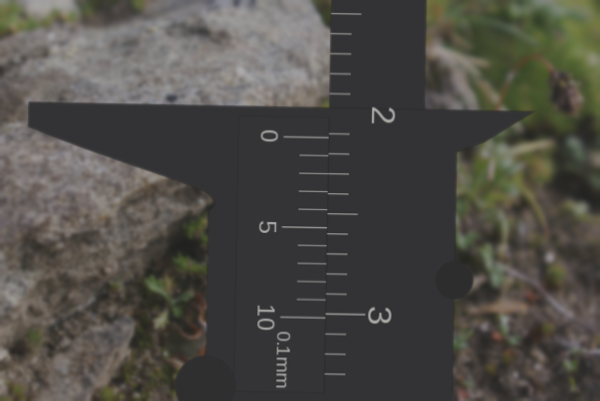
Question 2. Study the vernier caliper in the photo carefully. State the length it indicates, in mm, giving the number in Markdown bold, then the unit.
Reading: **21.2** mm
